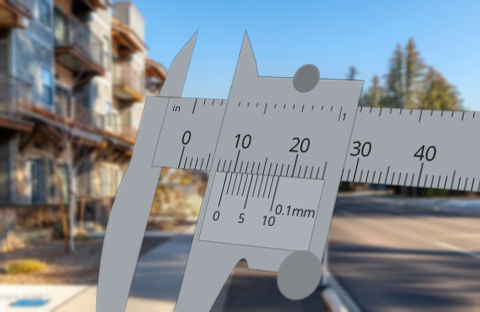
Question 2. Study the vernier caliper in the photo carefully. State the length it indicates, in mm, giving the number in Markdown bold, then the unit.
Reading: **8.8** mm
